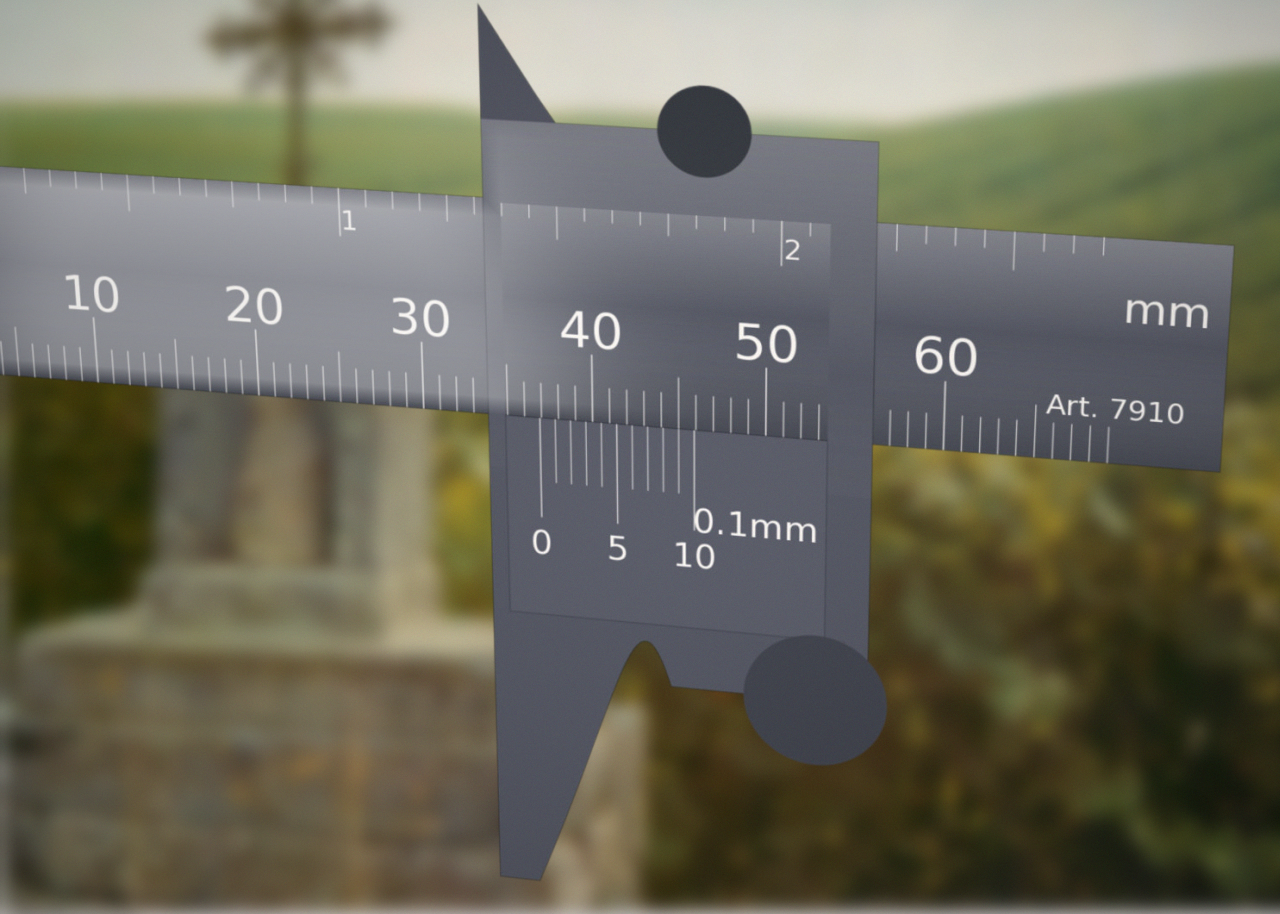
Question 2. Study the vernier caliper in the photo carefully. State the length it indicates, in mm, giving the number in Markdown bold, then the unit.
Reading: **36.9** mm
